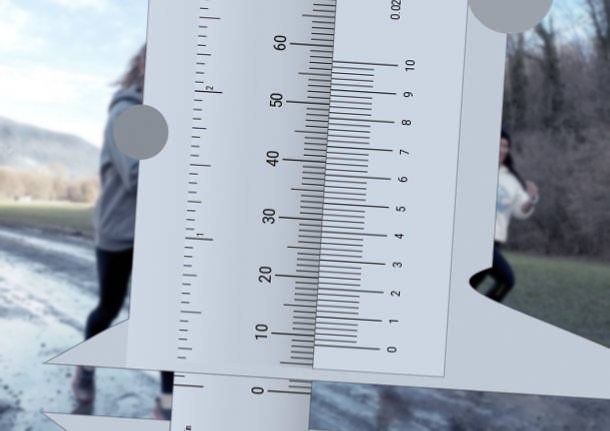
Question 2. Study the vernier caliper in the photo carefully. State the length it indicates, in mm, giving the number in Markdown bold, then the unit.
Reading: **8.4** mm
